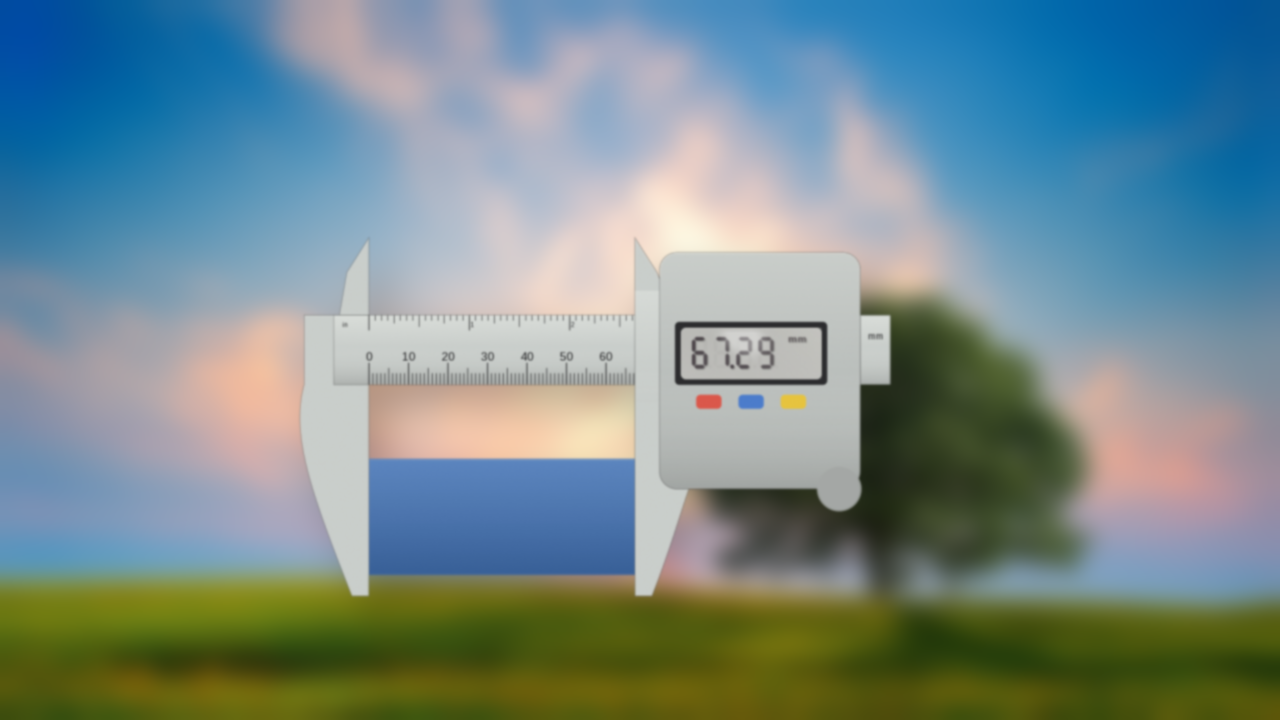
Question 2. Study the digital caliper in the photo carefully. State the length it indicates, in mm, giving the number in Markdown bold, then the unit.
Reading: **67.29** mm
